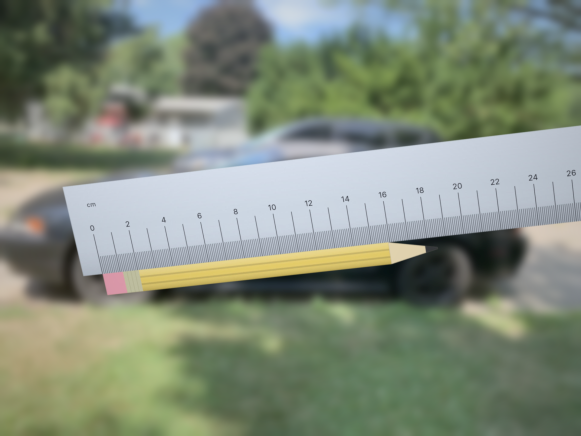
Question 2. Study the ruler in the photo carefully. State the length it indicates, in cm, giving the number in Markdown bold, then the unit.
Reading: **18.5** cm
